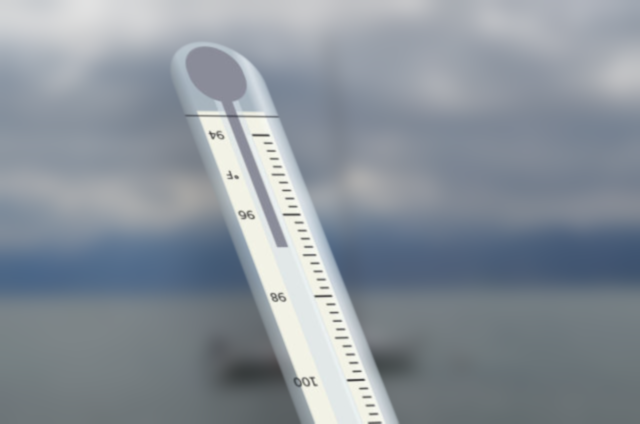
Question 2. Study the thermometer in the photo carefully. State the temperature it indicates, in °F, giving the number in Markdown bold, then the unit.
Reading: **96.8** °F
